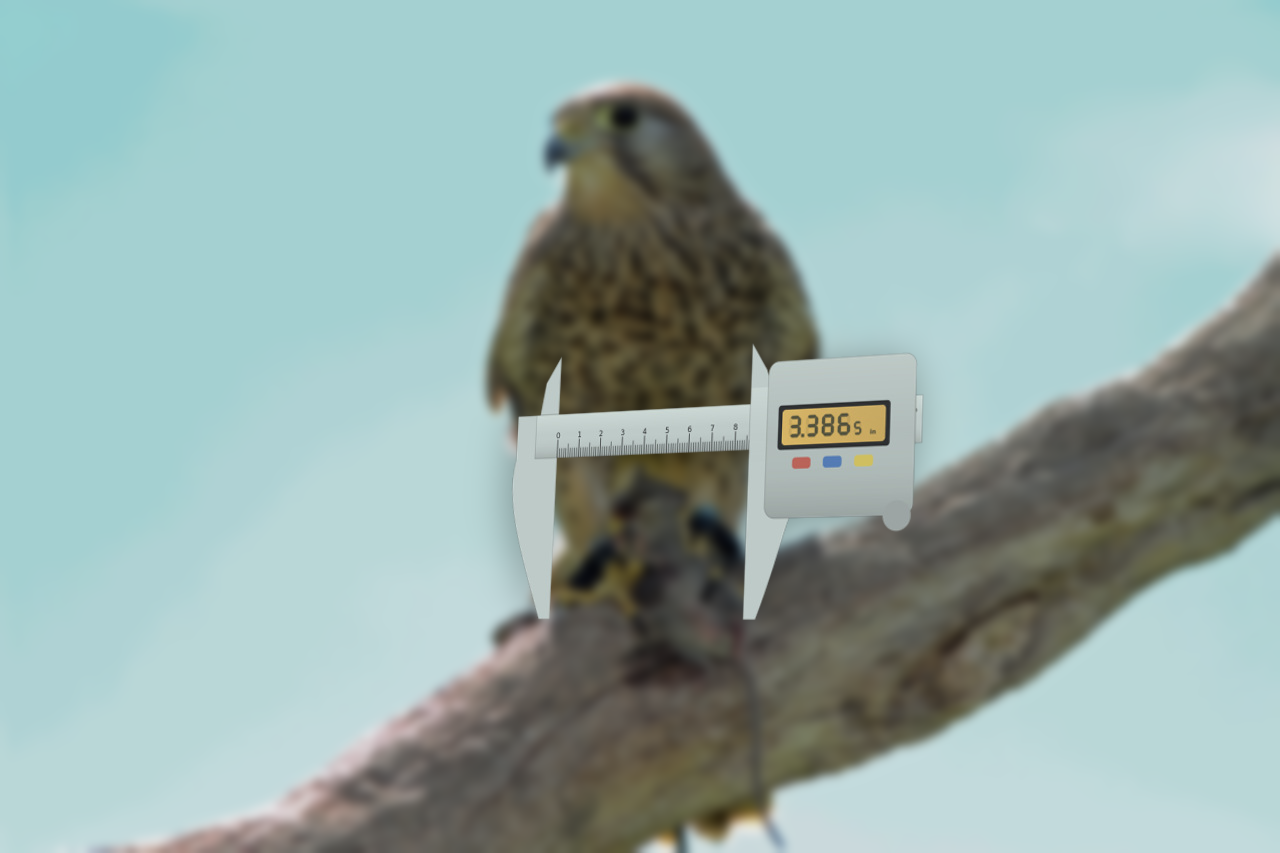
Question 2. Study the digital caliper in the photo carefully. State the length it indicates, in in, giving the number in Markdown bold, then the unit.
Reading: **3.3865** in
